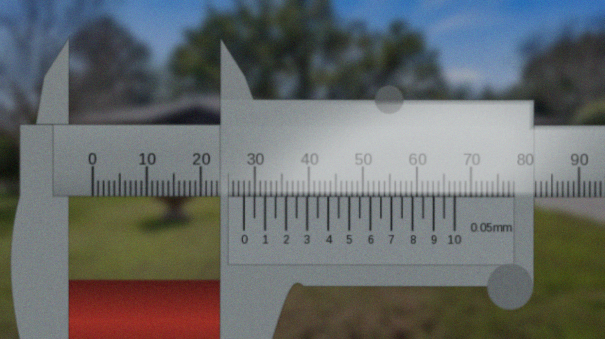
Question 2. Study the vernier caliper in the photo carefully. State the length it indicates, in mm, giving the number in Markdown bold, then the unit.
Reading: **28.0** mm
